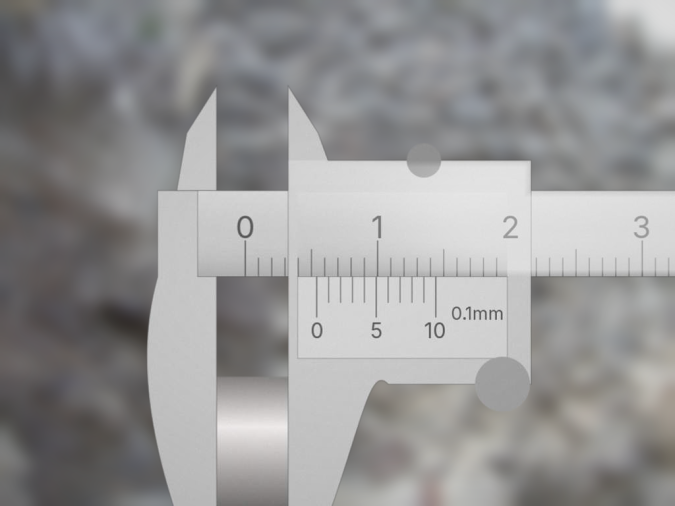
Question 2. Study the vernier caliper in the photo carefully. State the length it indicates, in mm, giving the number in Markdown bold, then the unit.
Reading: **5.4** mm
